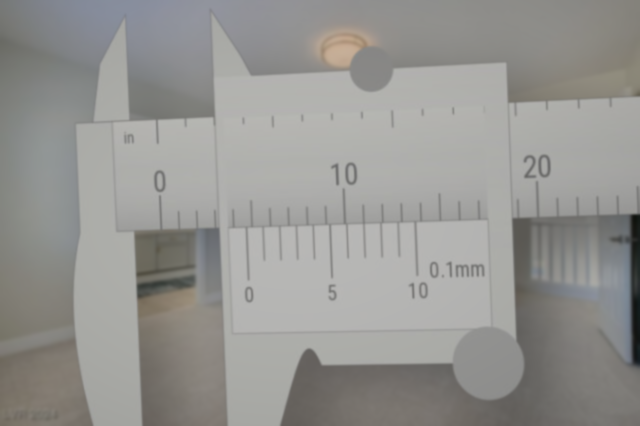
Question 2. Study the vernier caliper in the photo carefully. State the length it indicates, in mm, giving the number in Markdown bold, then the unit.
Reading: **4.7** mm
